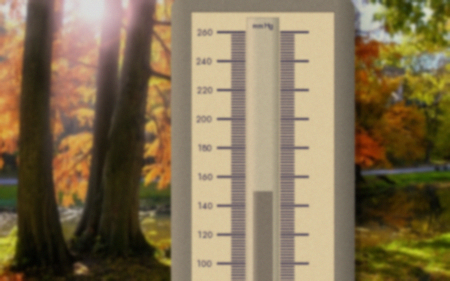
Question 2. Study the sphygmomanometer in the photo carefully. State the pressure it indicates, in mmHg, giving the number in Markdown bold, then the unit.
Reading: **150** mmHg
